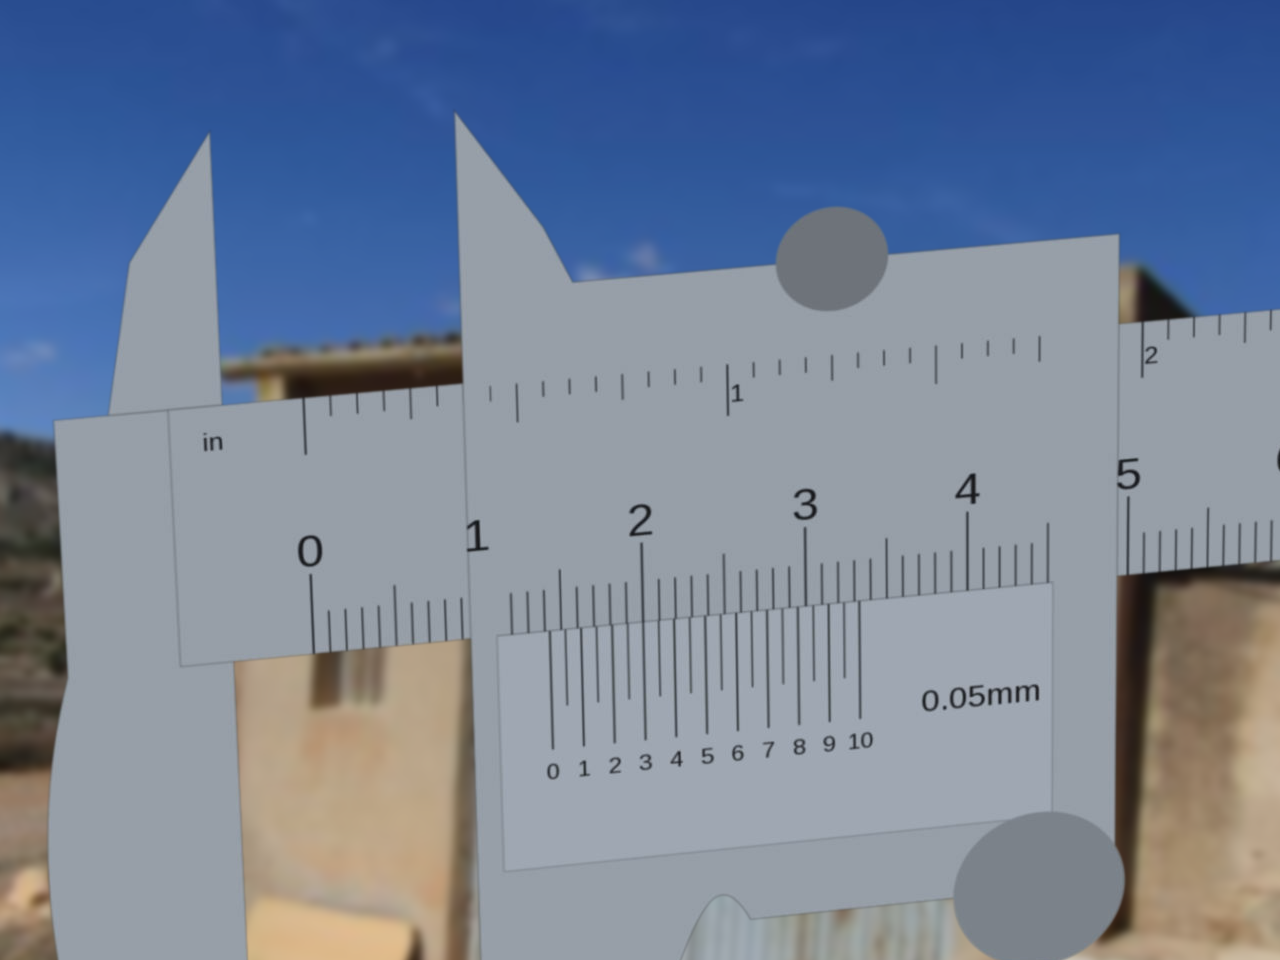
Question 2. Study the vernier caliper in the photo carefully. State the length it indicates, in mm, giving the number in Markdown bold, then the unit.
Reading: **14.3** mm
